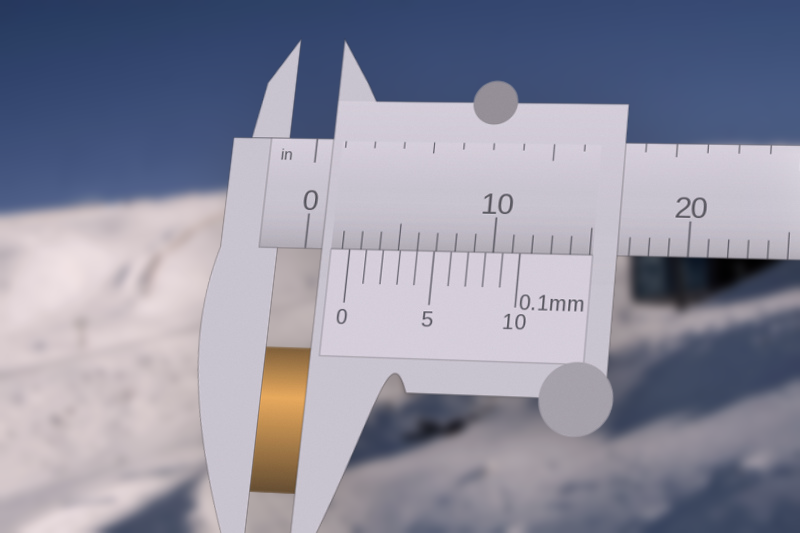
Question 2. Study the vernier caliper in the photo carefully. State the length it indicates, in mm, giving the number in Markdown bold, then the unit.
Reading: **2.4** mm
